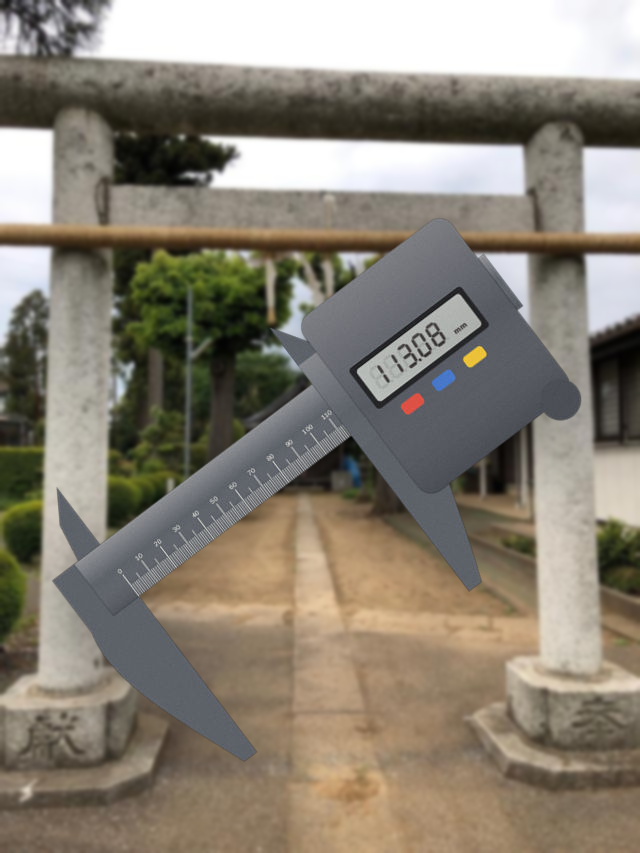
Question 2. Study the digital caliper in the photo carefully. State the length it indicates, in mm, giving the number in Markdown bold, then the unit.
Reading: **113.08** mm
